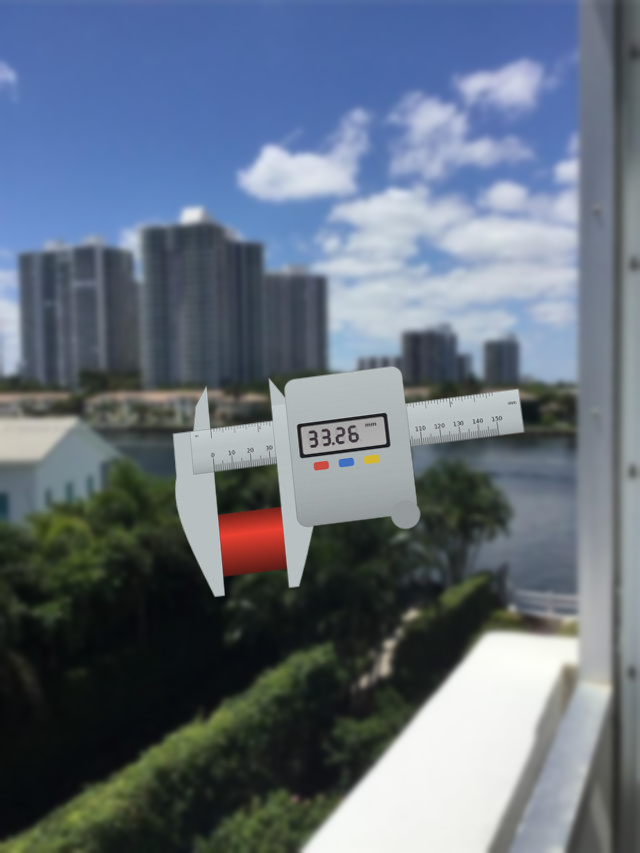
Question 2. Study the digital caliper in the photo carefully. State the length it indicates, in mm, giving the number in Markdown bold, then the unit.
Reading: **33.26** mm
